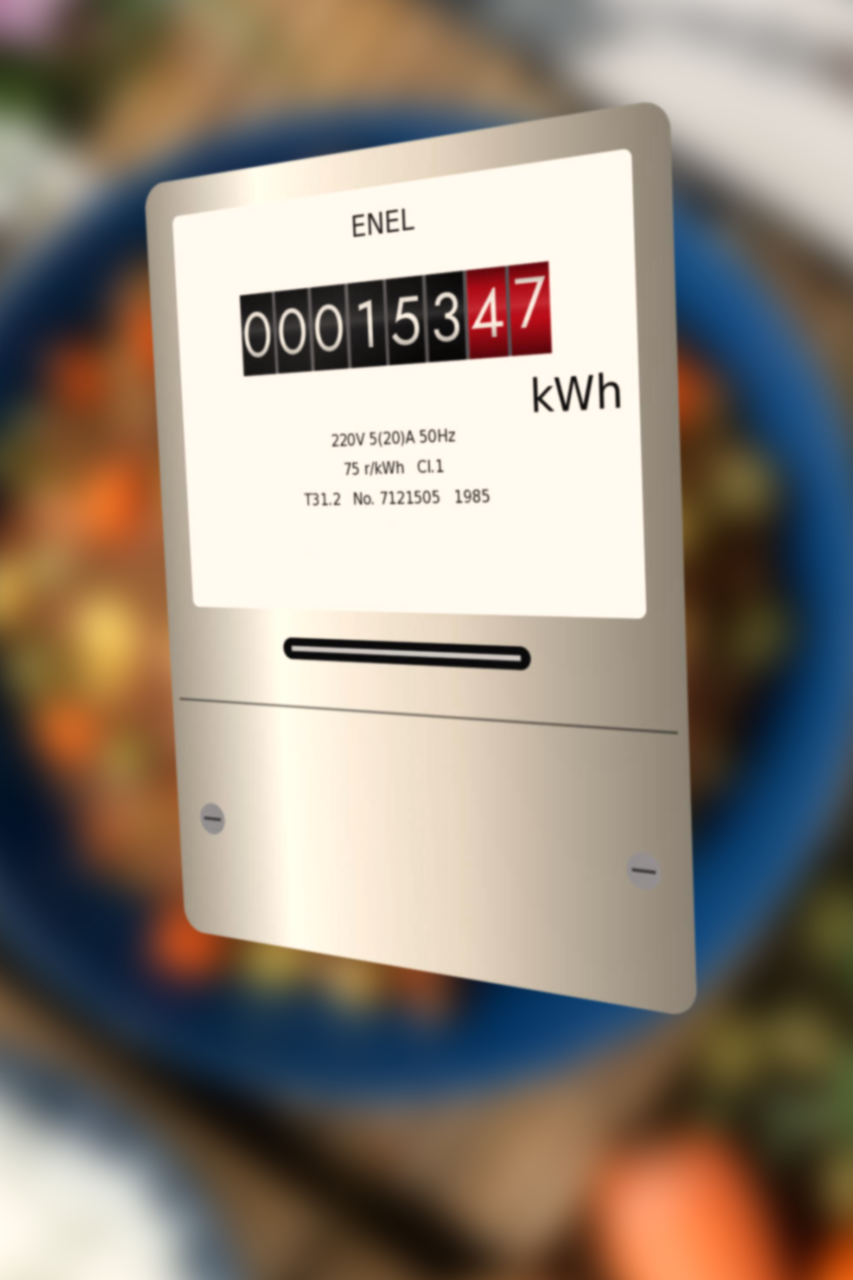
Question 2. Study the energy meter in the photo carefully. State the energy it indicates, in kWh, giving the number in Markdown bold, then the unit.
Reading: **153.47** kWh
